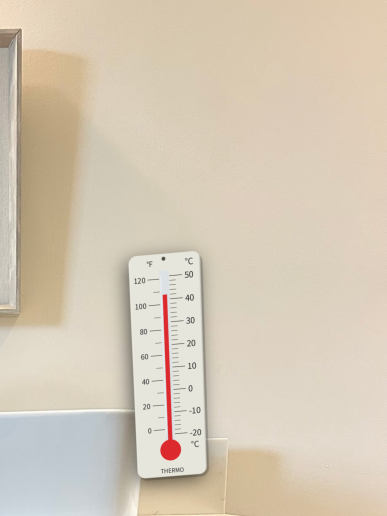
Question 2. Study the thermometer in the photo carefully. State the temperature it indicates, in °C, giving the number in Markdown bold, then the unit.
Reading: **42** °C
